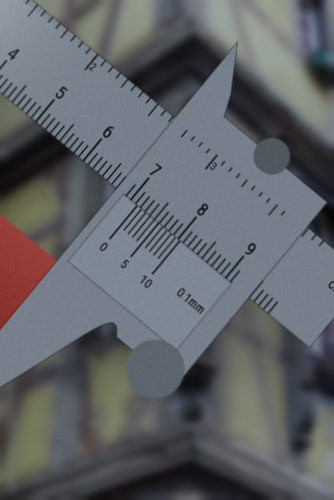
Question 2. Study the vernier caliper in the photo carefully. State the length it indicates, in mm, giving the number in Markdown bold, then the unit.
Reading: **71.4** mm
